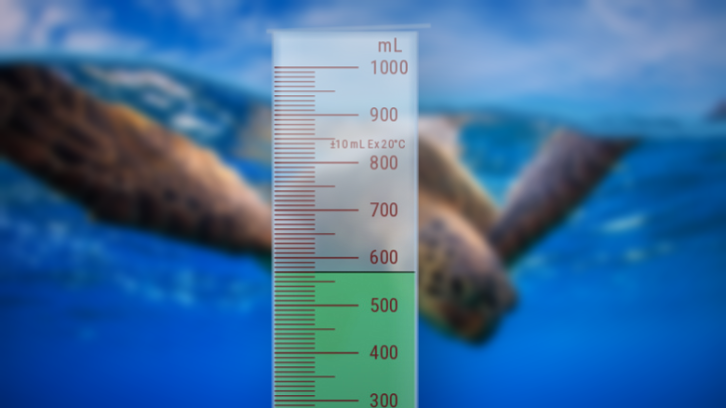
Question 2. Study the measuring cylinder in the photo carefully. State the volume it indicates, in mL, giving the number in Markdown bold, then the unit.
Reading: **570** mL
